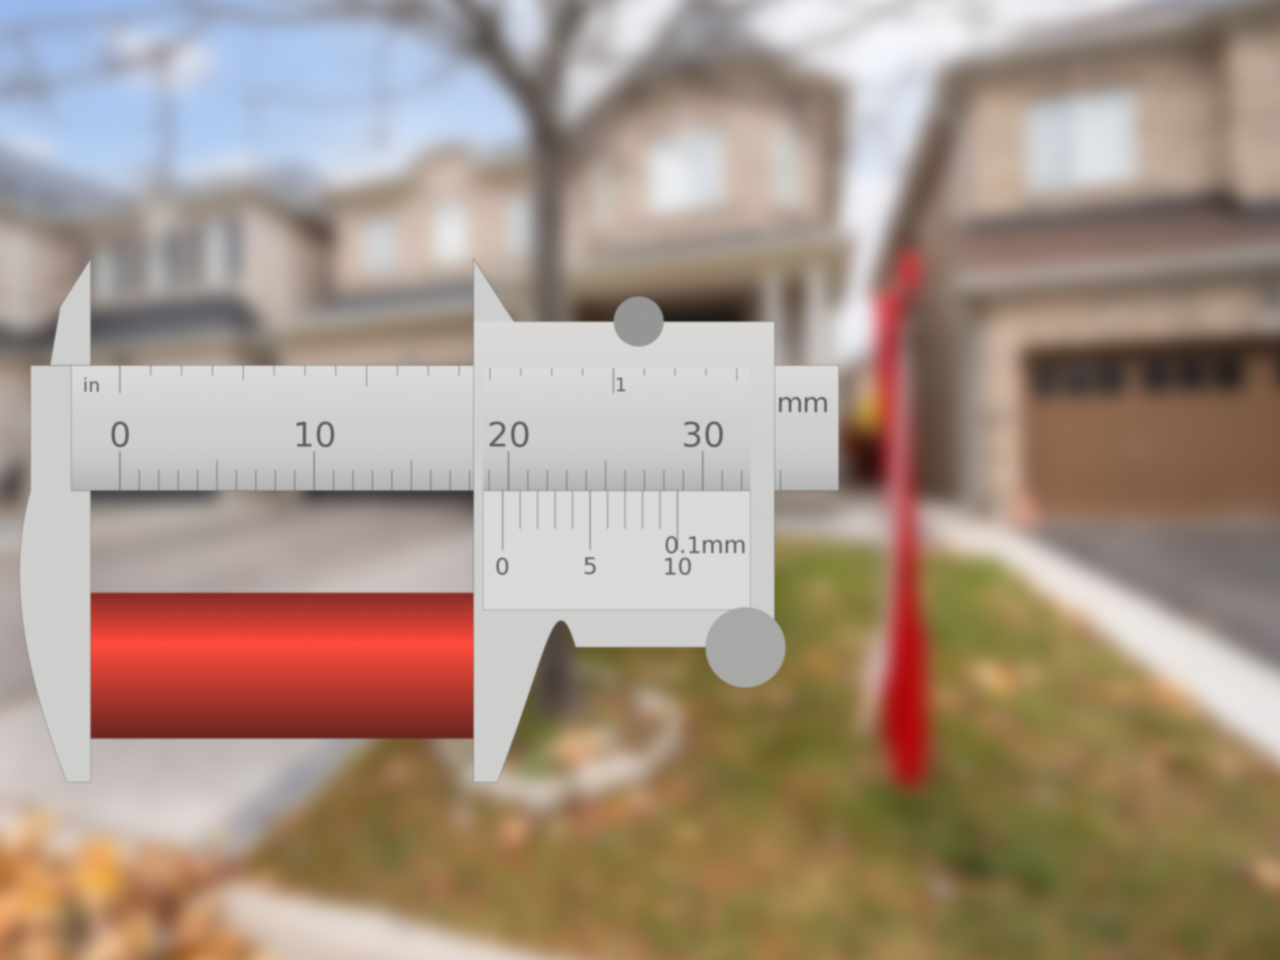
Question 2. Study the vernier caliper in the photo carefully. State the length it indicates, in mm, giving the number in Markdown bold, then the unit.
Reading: **19.7** mm
